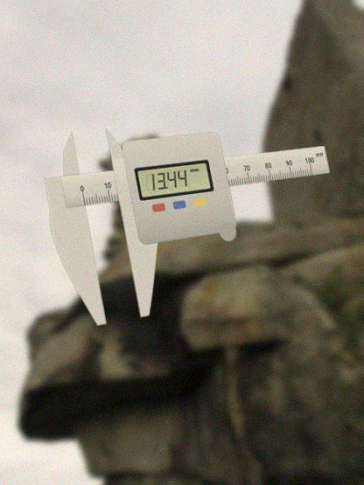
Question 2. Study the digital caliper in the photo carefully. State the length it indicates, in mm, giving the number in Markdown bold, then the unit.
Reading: **13.44** mm
